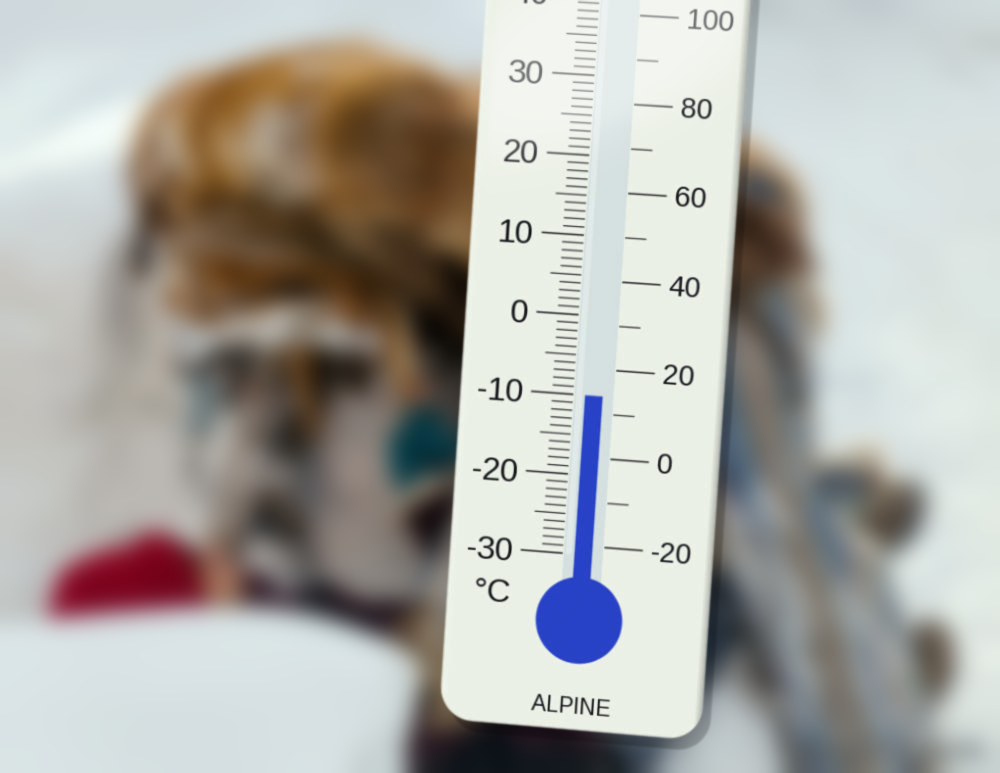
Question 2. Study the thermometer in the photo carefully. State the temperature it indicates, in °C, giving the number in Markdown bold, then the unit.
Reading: **-10** °C
